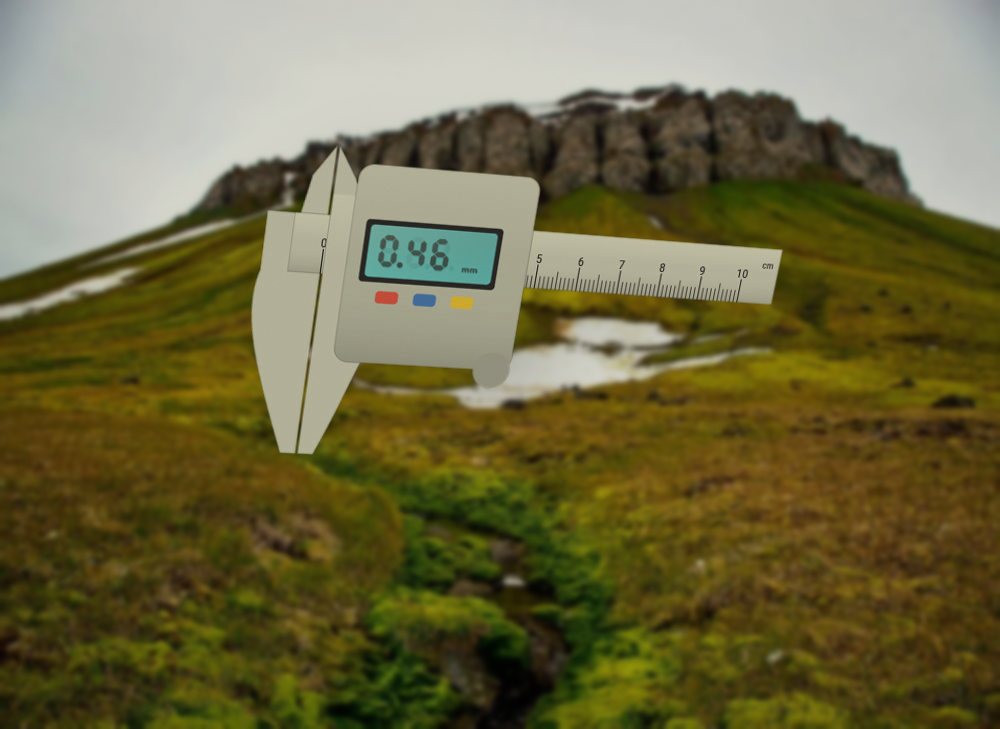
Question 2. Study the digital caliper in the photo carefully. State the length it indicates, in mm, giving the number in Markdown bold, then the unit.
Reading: **0.46** mm
